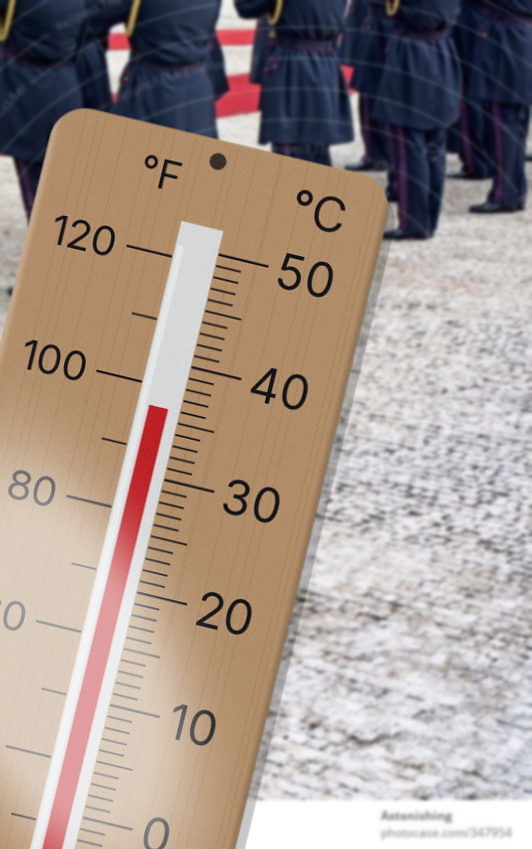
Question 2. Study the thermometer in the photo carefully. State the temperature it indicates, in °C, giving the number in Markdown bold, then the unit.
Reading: **36** °C
